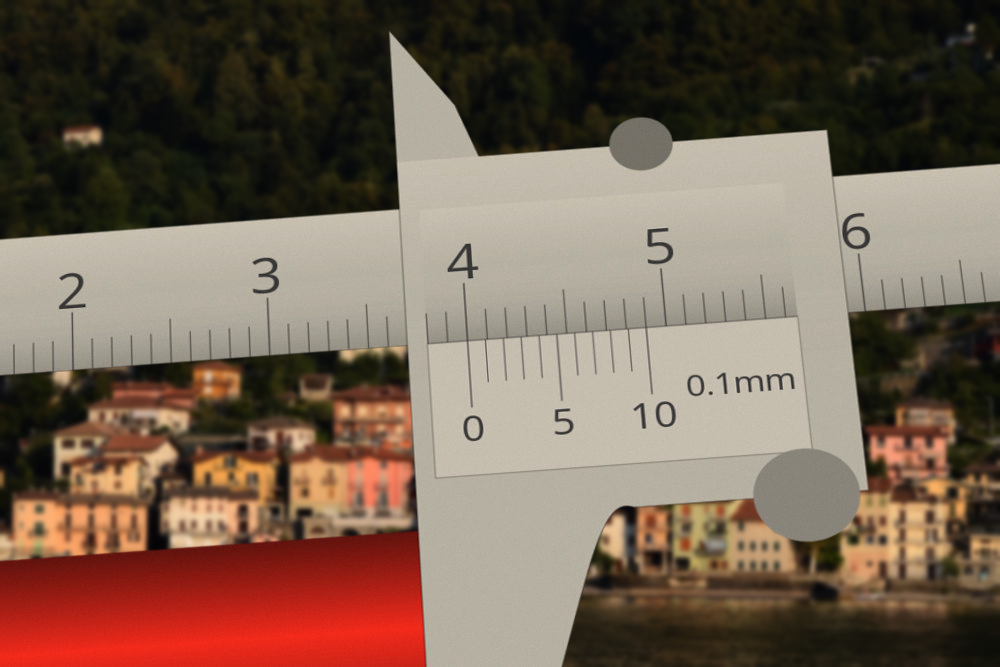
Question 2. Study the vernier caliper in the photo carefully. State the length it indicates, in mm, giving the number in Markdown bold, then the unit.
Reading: **40.0** mm
